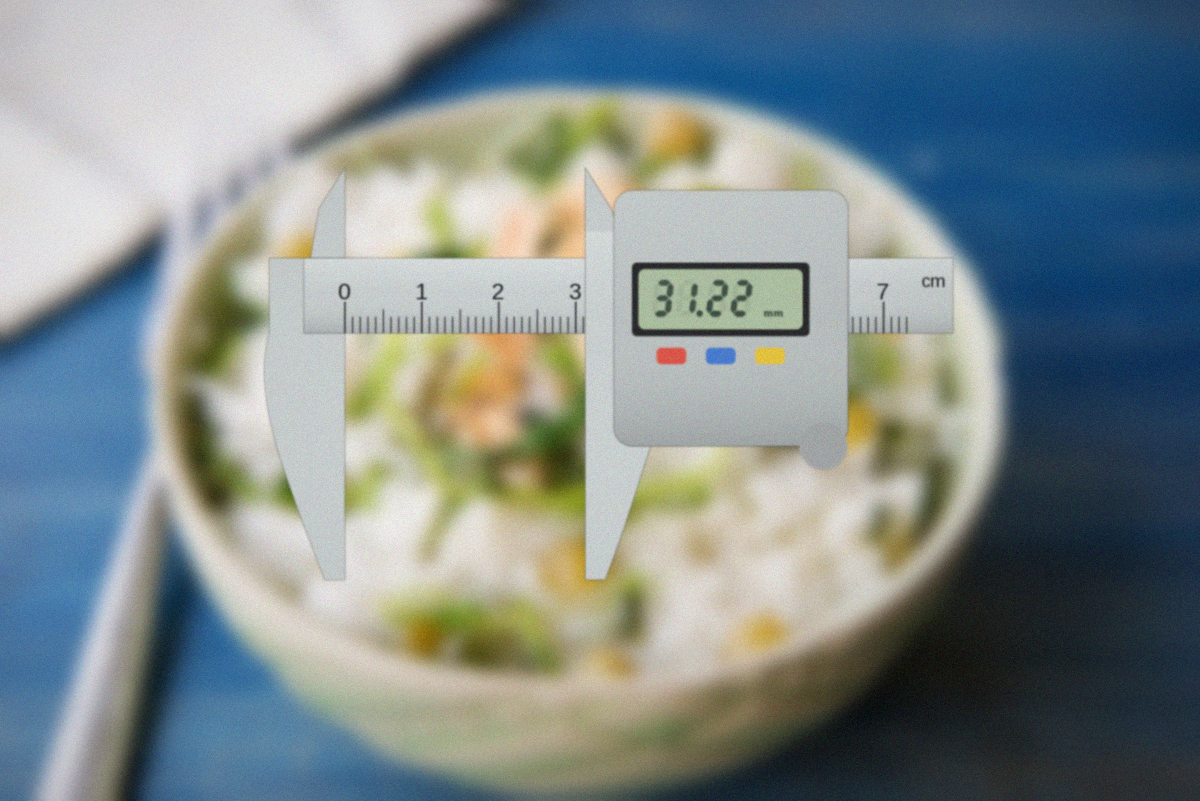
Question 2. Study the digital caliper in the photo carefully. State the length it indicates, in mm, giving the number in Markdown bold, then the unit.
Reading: **31.22** mm
